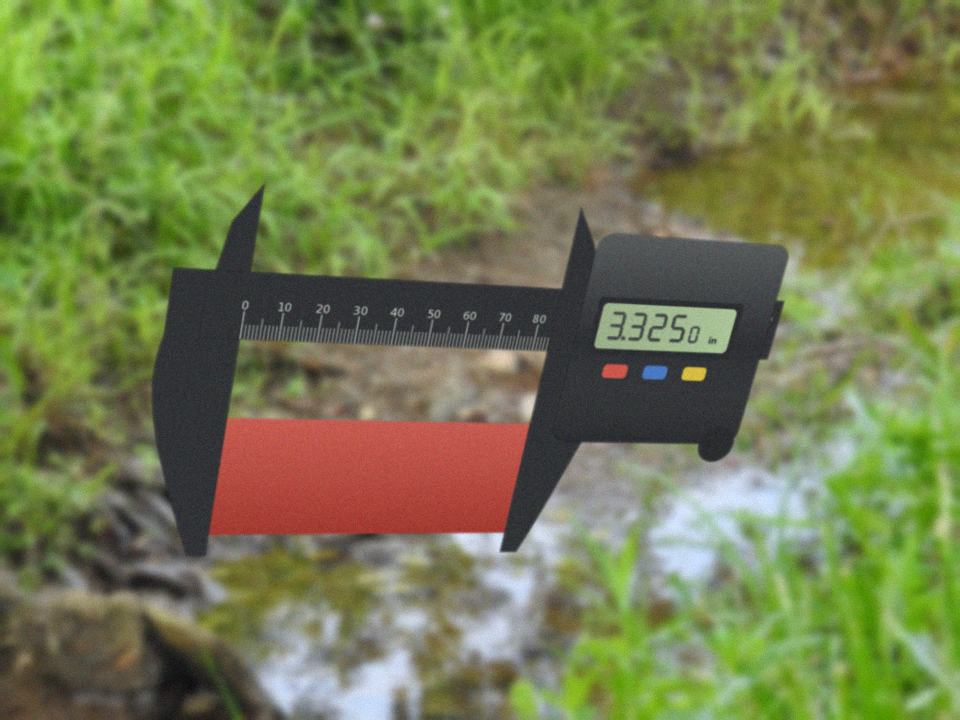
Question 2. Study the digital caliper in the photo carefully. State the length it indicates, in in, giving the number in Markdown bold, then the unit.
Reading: **3.3250** in
